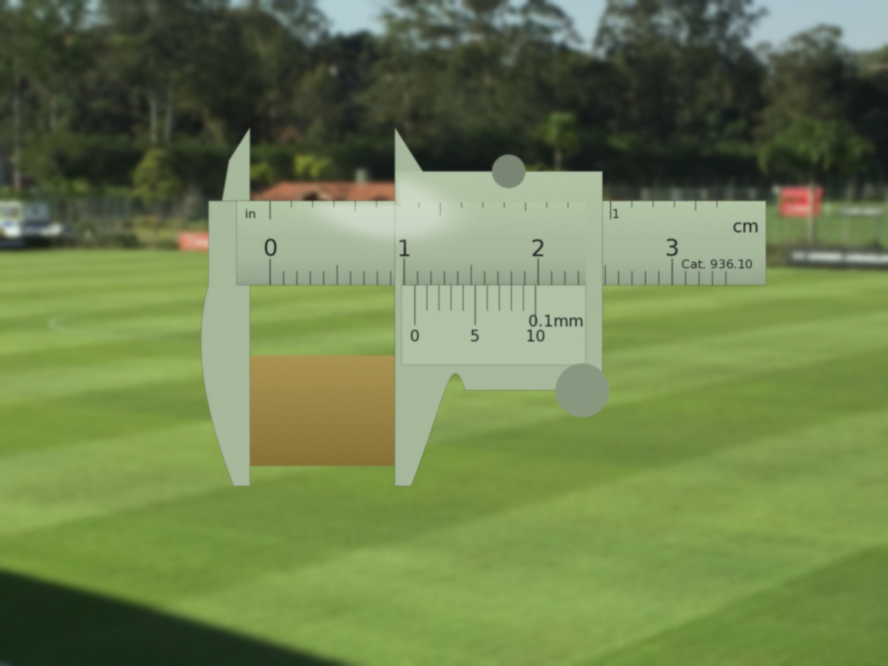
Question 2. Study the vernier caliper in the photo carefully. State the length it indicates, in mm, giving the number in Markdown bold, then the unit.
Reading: **10.8** mm
